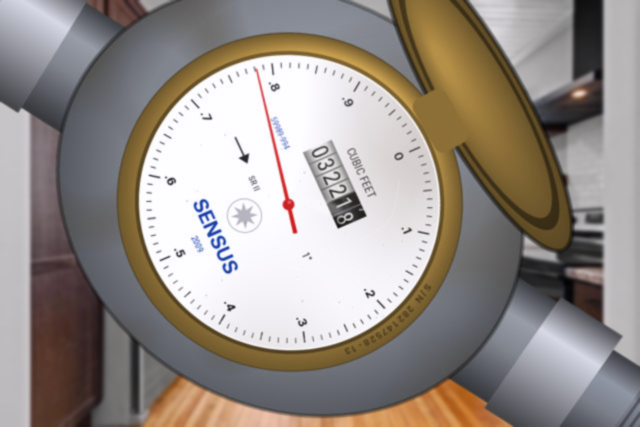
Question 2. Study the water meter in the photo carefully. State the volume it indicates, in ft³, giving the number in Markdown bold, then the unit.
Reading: **32217.78** ft³
